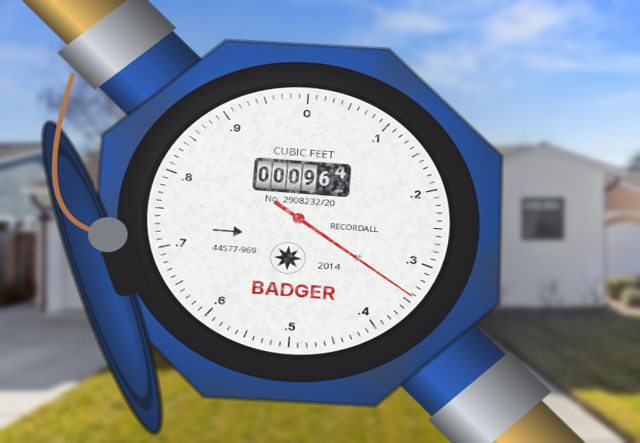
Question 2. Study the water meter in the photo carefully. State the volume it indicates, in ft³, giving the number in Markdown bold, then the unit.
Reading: **964.34** ft³
